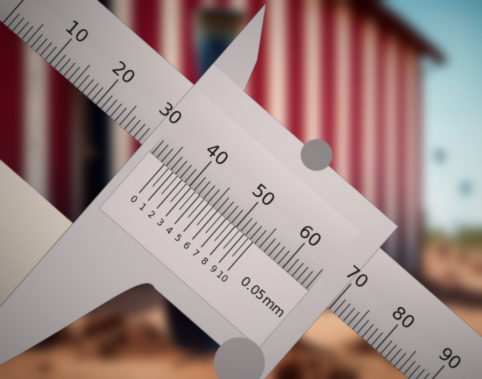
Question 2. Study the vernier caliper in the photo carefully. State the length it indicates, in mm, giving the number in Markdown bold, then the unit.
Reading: **34.6** mm
